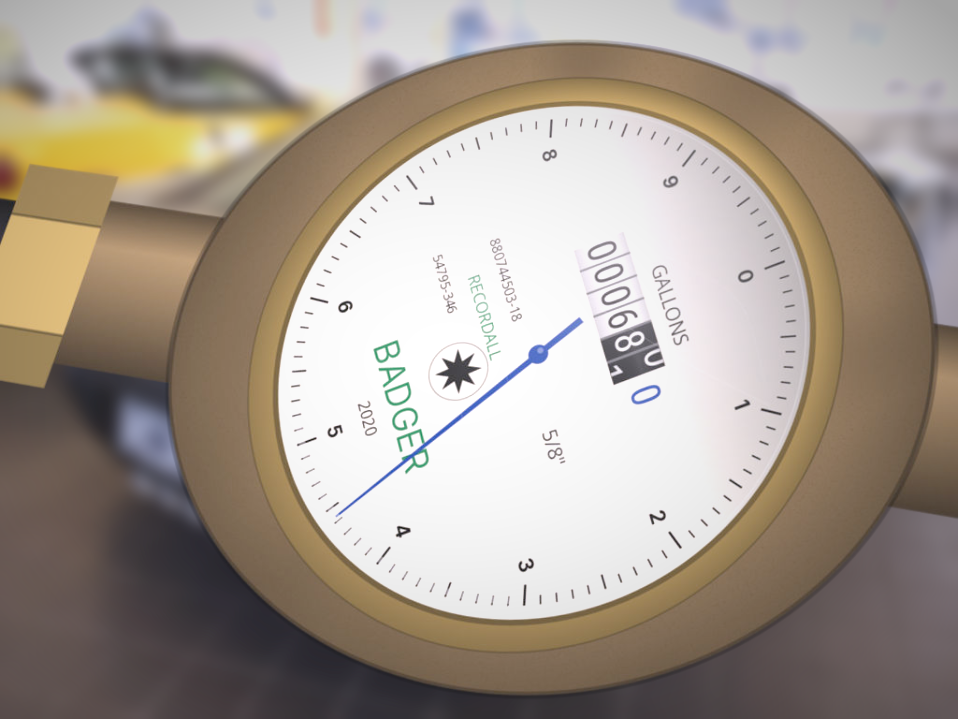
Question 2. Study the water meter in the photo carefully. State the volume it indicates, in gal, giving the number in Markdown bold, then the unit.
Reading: **6804.4** gal
